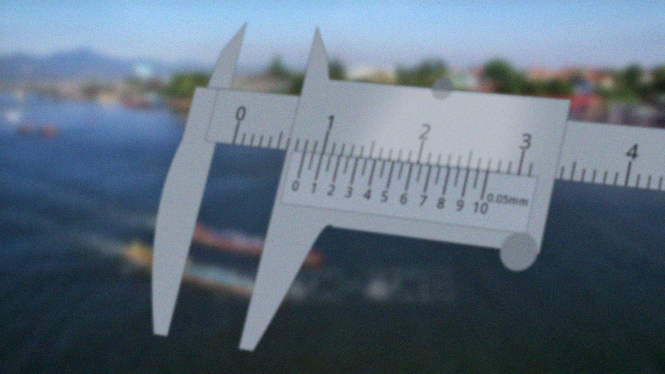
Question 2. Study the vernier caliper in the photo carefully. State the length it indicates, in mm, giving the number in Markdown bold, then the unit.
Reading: **8.0** mm
